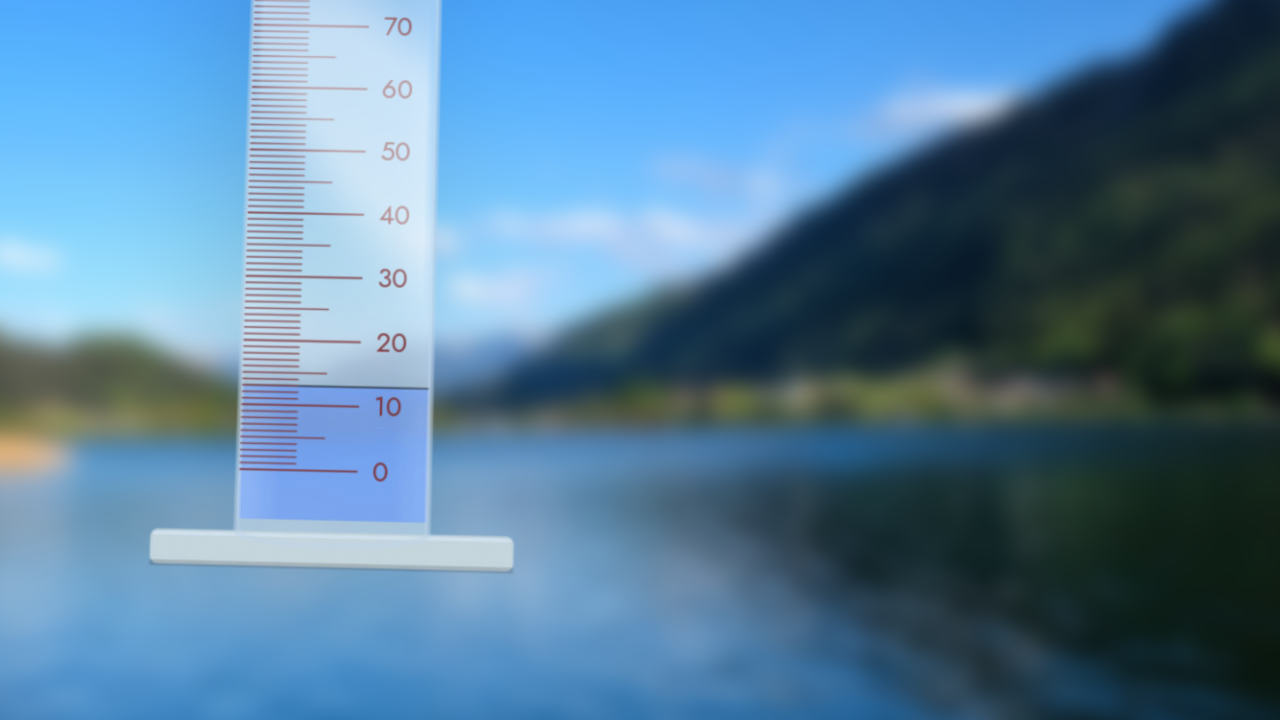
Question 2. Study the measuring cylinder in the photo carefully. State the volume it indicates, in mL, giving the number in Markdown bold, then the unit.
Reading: **13** mL
